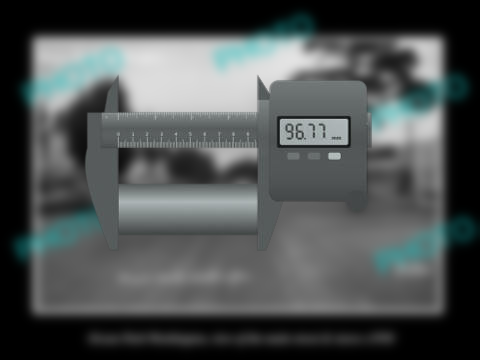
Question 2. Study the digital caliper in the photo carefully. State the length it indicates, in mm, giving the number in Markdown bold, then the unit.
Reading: **96.77** mm
